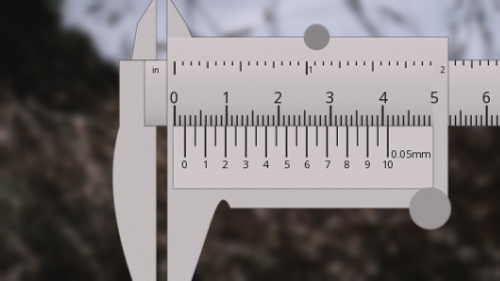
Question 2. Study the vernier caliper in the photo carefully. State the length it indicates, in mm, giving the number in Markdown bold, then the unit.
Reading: **2.0** mm
